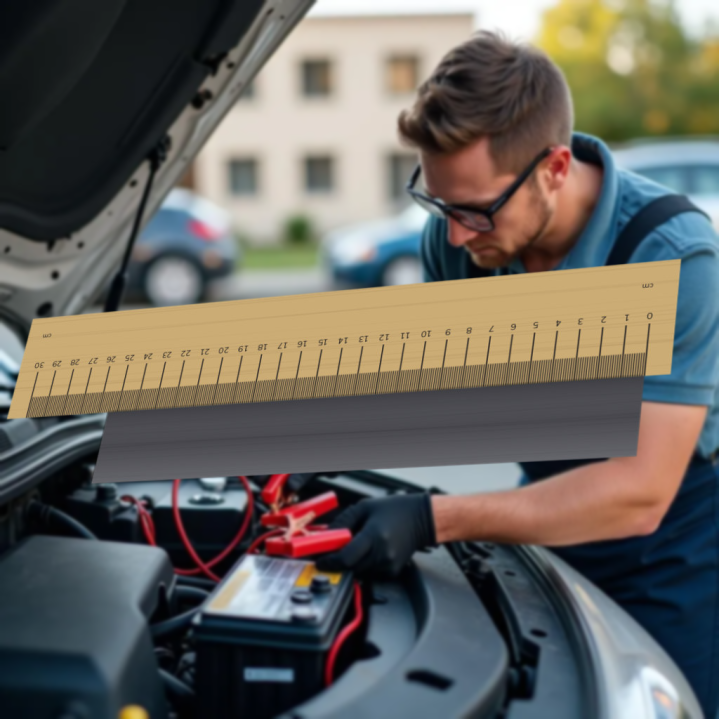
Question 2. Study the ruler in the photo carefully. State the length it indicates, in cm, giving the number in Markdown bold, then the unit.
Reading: **25.5** cm
